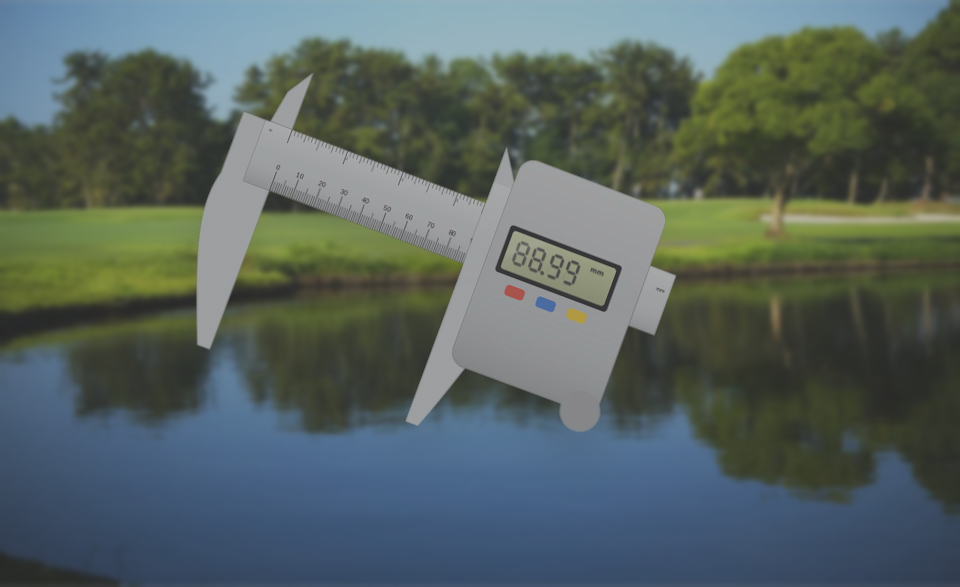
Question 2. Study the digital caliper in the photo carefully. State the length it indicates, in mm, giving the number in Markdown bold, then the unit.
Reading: **88.99** mm
